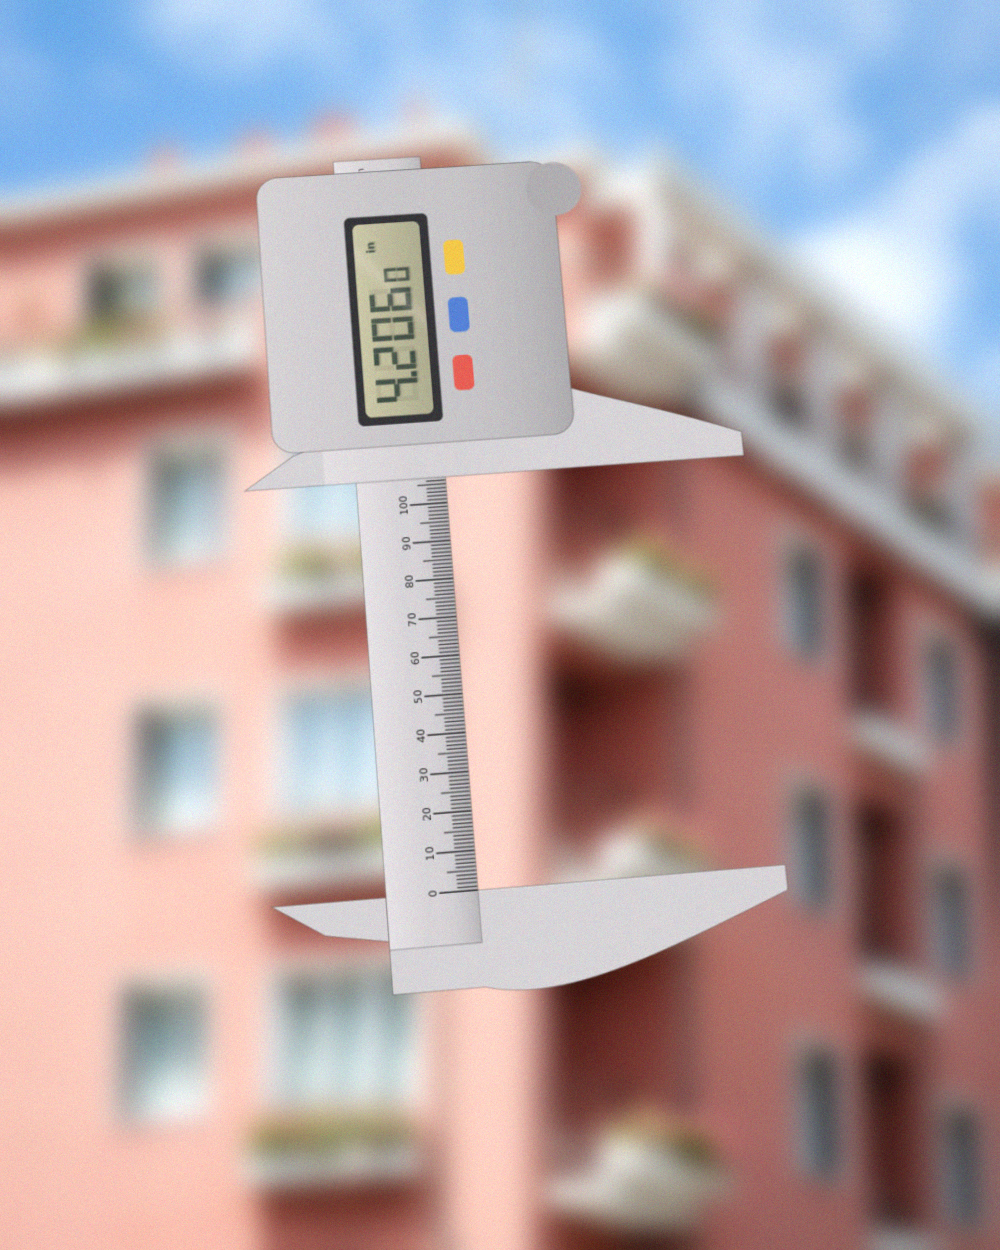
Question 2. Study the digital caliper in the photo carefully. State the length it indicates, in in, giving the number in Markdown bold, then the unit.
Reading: **4.2060** in
